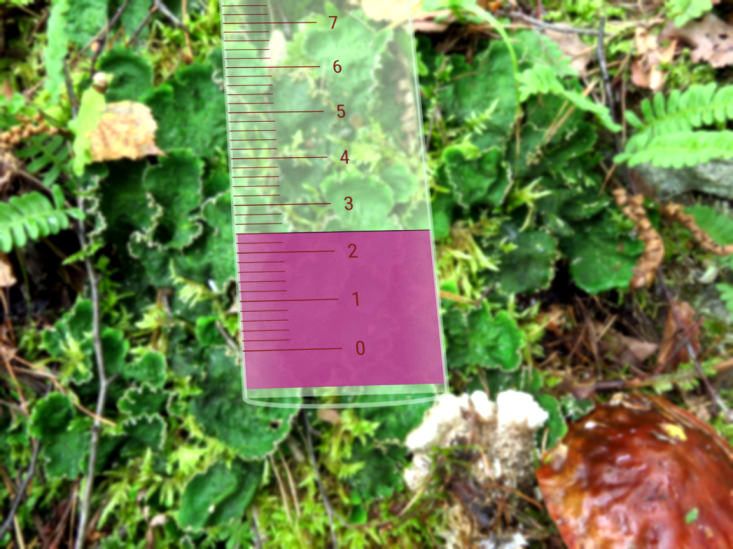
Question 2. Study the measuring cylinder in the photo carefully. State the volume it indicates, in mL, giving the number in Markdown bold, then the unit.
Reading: **2.4** mL
